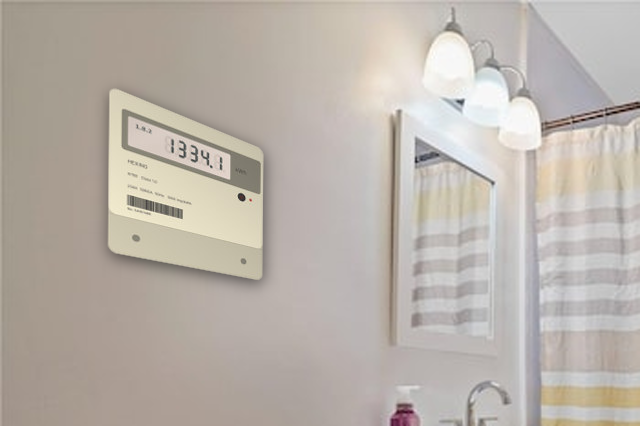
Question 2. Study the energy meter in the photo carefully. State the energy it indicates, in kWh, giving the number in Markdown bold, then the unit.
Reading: **1334.1** kWh
